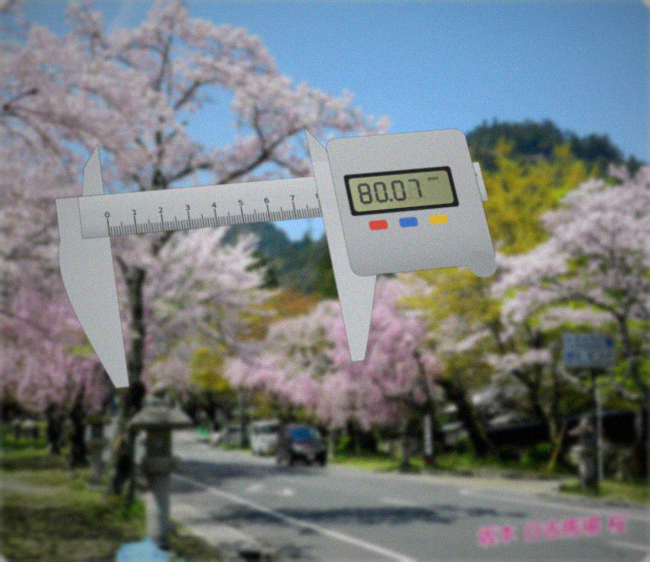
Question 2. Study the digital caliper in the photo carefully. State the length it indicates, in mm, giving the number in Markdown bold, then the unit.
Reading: **80.07** mm
